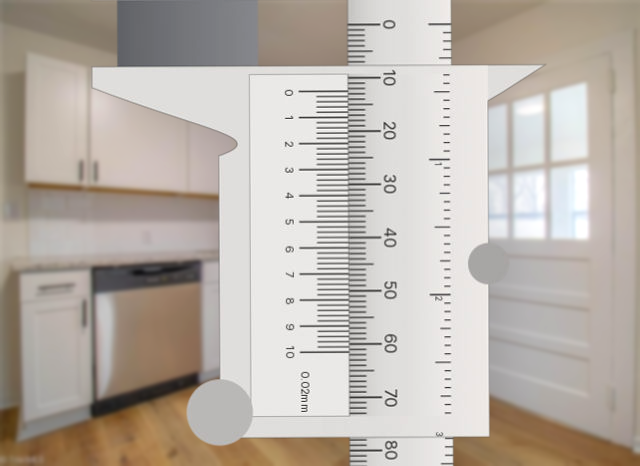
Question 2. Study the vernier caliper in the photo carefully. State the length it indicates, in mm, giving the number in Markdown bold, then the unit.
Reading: **12.5** mm
